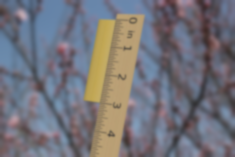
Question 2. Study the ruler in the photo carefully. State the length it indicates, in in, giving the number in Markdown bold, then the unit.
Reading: **3** in
